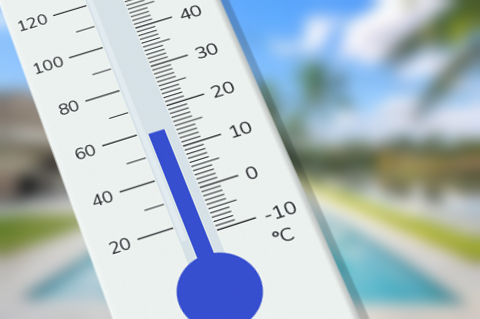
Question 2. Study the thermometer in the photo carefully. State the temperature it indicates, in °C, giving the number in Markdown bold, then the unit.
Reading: **15** °C
